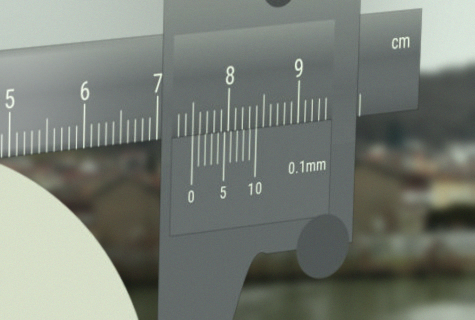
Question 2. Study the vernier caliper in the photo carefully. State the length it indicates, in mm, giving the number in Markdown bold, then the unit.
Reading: **75.0** mm
